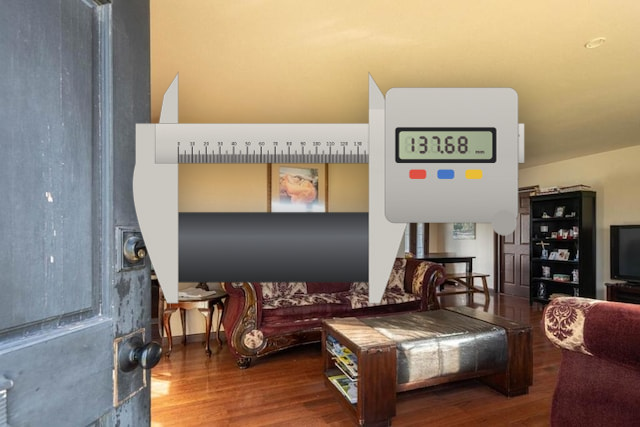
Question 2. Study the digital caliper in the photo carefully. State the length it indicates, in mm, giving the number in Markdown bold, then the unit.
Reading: **137.68** mm
